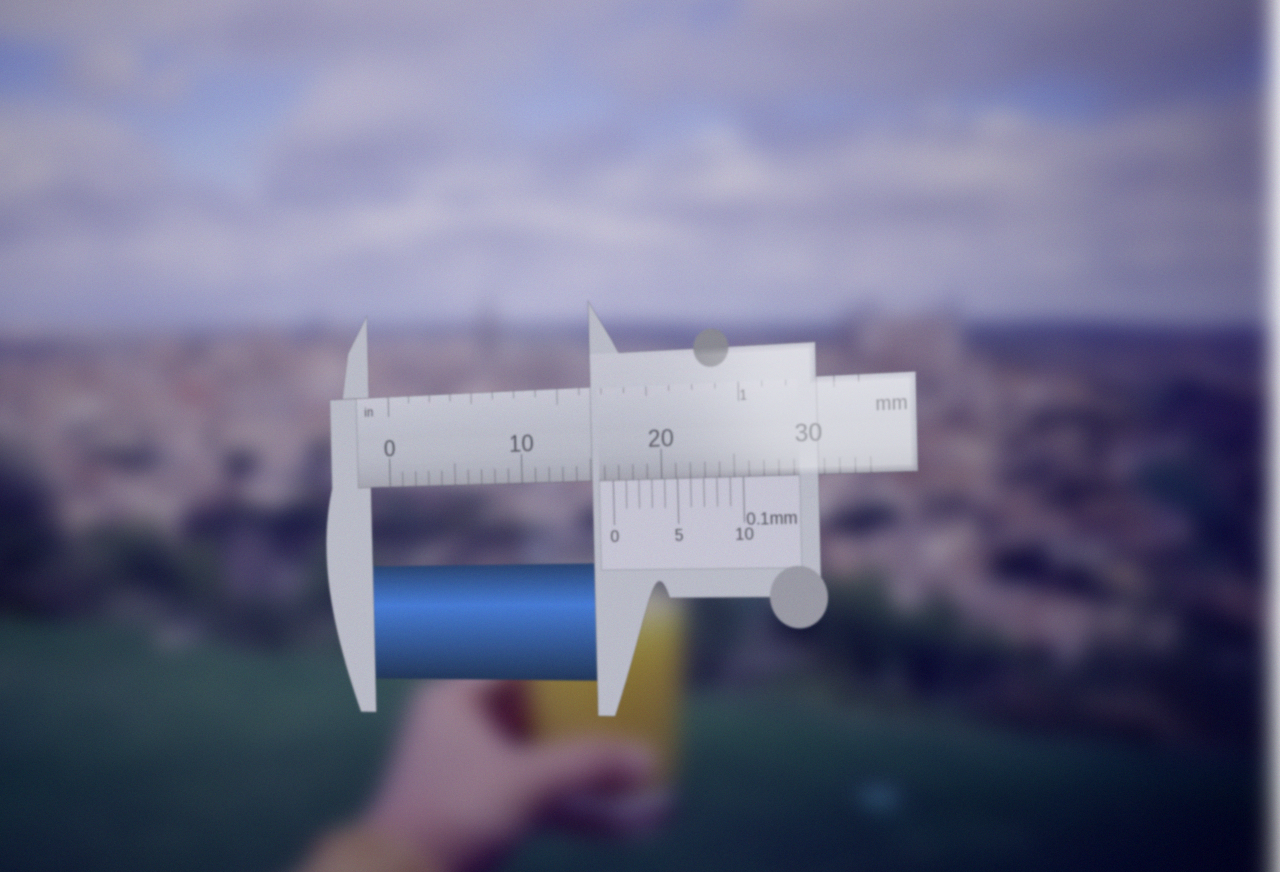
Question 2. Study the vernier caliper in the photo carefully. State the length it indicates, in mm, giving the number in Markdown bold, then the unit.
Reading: **16.6** mm
